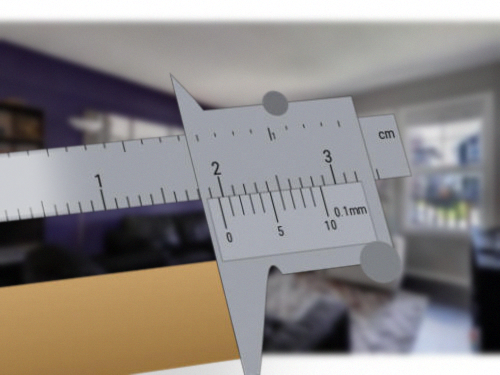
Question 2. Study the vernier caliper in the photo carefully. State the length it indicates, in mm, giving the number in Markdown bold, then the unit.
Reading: **19.6** mm
